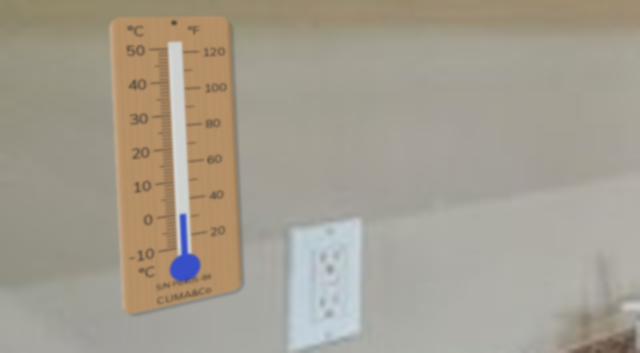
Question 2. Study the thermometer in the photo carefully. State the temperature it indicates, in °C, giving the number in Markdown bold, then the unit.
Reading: **0** °C
